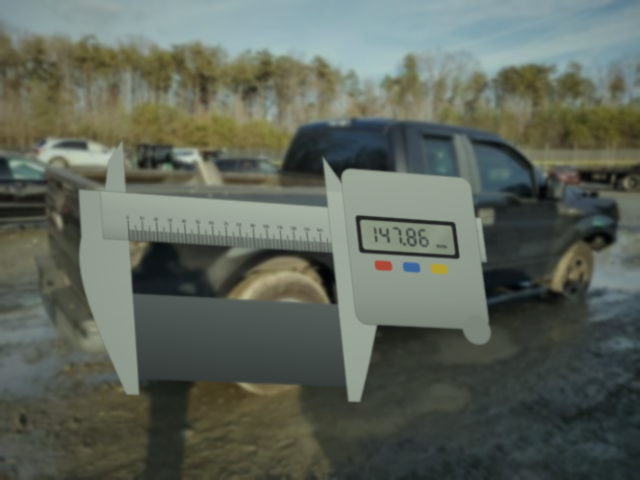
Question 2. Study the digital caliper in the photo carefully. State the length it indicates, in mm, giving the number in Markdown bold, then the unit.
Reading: **147.86** mm
